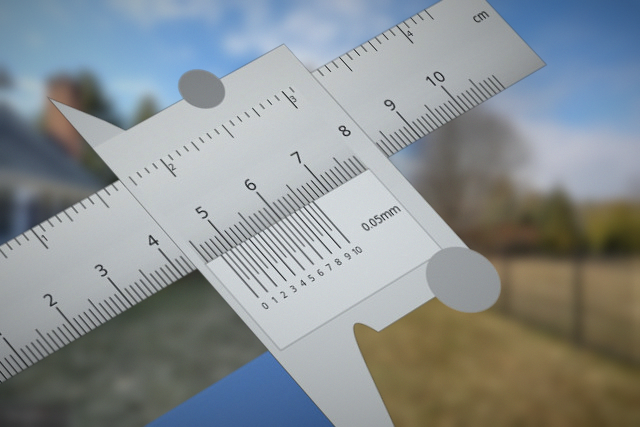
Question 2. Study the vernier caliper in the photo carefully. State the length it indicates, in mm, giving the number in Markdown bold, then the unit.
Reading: **47.6** mm
